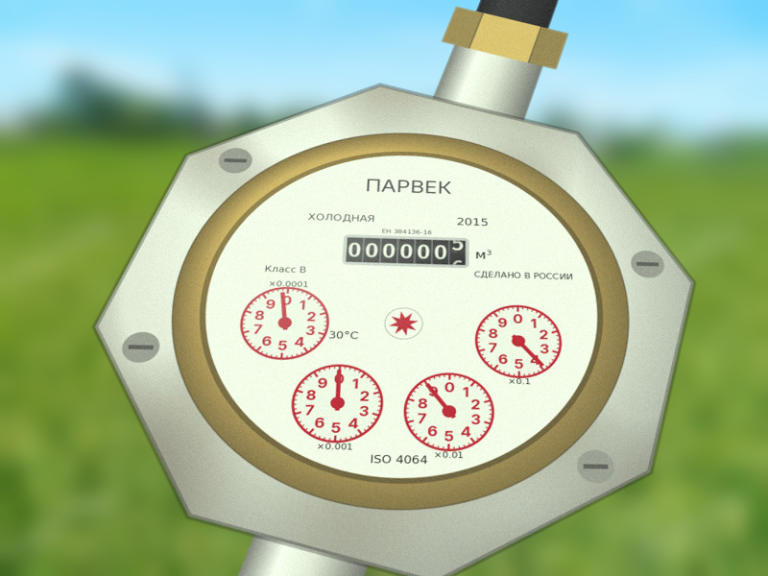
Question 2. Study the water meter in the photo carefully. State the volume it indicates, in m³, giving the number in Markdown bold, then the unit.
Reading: **5.3899** m³
